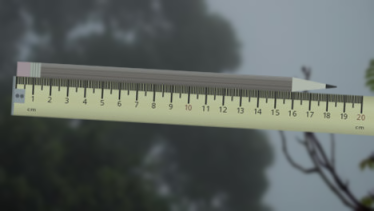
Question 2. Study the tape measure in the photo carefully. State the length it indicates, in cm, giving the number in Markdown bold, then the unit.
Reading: **18.5** cm
